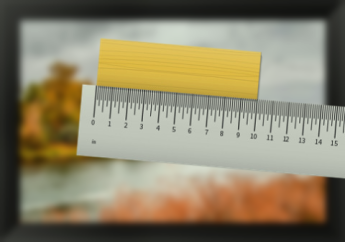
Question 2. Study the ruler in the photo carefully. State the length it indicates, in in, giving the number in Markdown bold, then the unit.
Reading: **10** in
